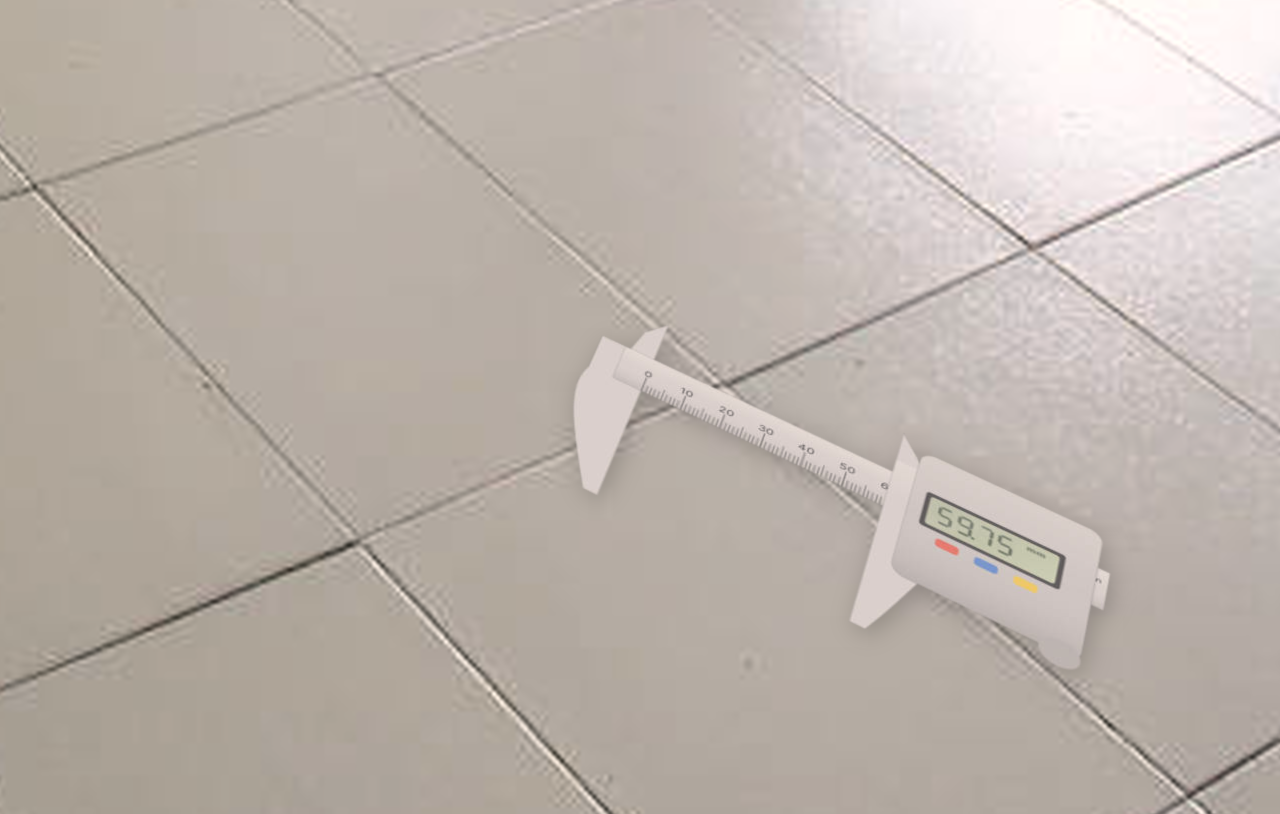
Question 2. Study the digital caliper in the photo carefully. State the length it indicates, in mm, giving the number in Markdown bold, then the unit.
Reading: **59.75** mm
